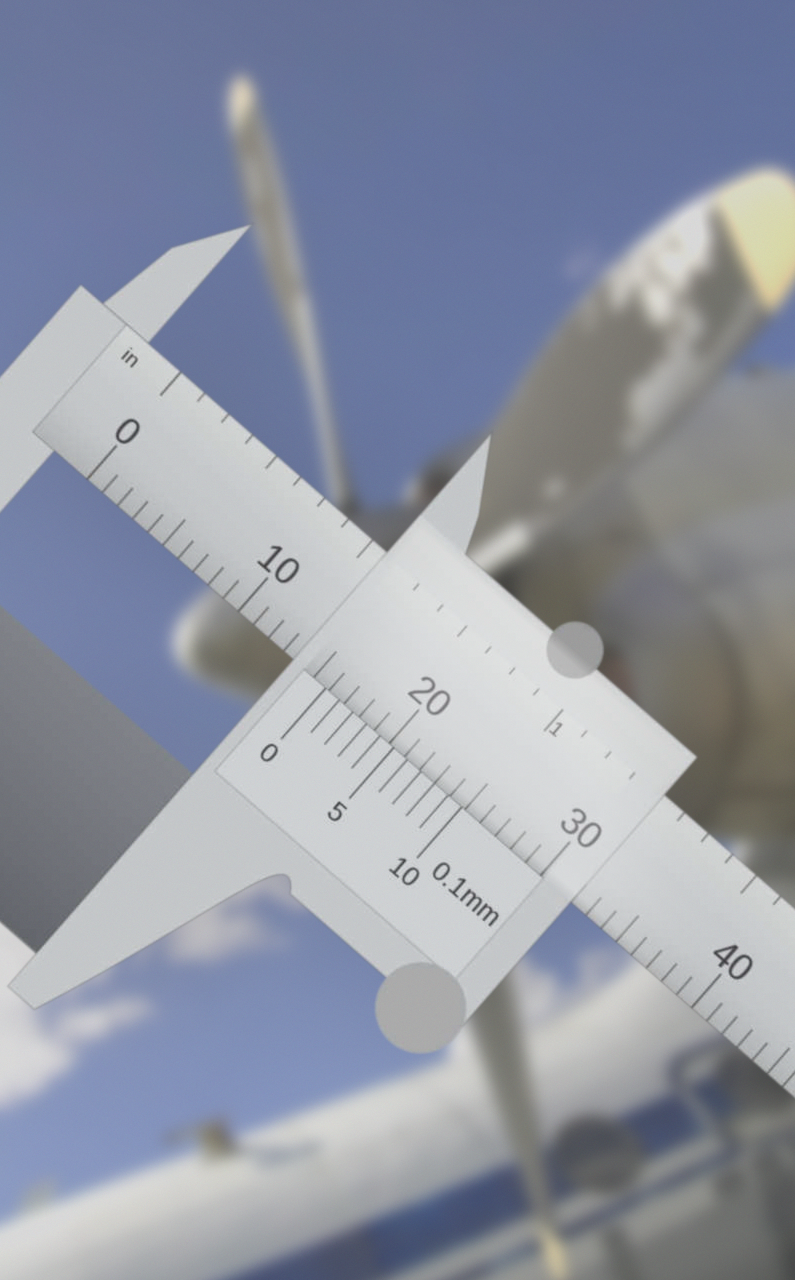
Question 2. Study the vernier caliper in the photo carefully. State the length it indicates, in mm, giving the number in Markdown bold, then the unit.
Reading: **15.8** mm
